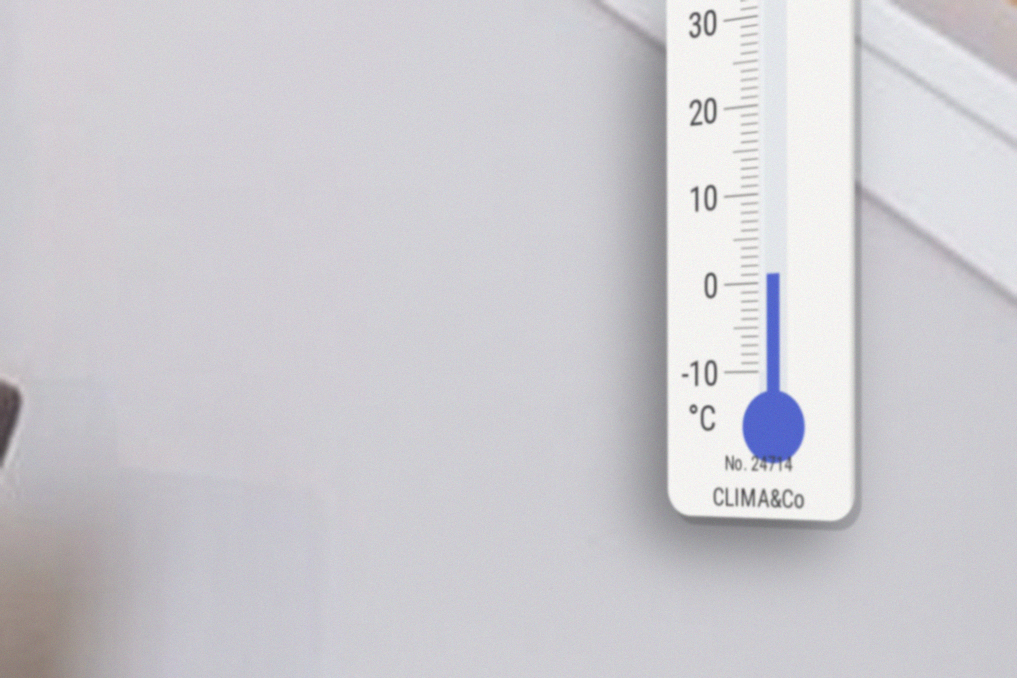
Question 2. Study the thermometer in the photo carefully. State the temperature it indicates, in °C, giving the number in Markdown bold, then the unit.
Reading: **1** °C
